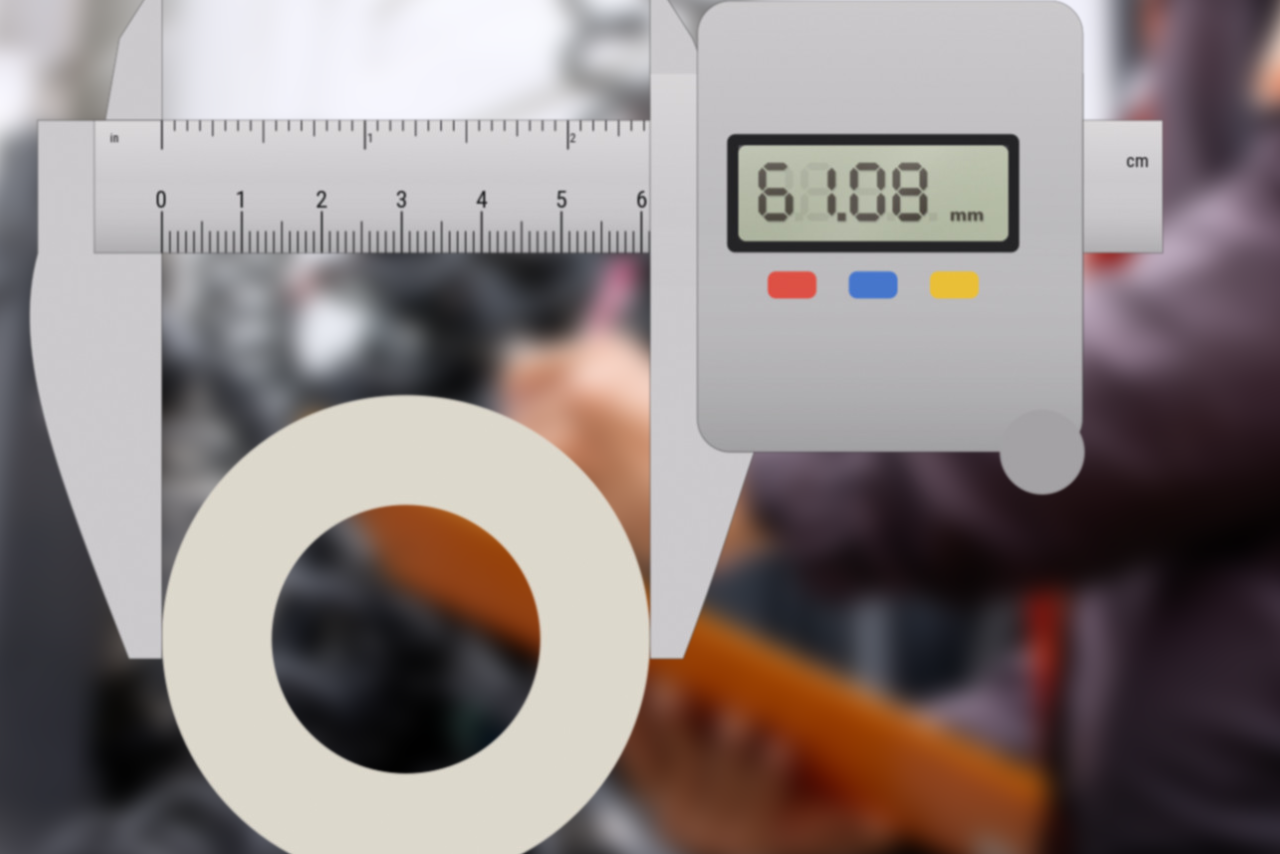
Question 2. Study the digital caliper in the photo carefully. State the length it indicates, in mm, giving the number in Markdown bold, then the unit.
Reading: **61.08** mm
